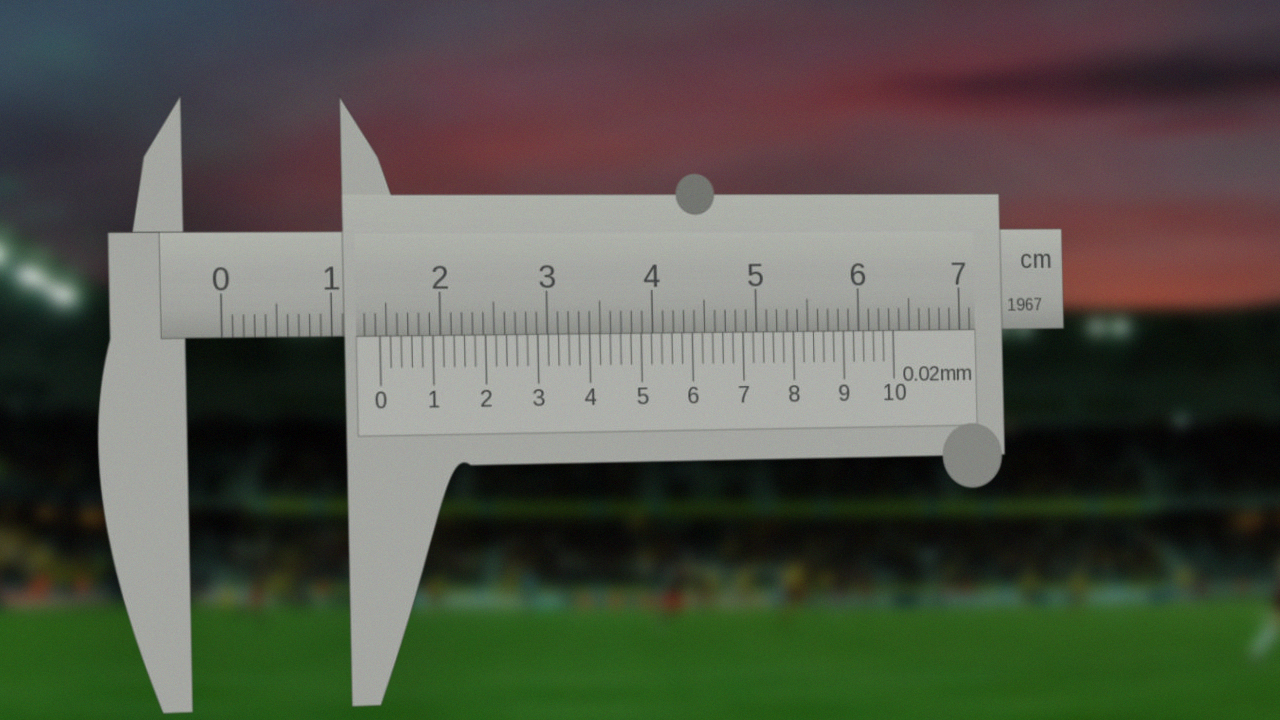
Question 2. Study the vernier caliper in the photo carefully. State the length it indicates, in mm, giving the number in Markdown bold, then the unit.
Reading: **14.4** mm
